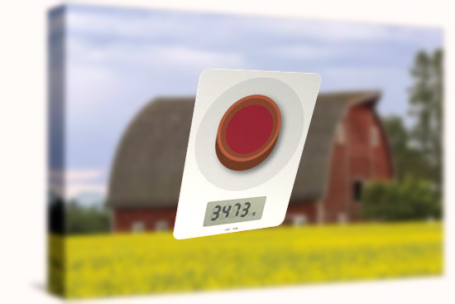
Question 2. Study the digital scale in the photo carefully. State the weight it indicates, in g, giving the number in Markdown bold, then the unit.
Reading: **3473** g
